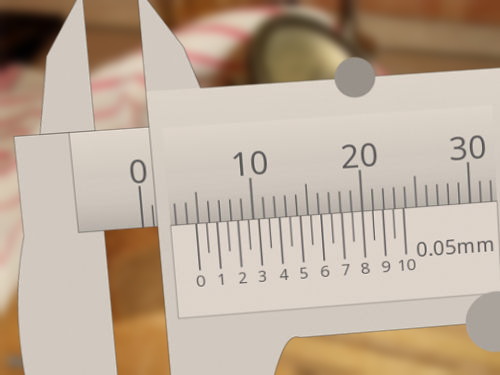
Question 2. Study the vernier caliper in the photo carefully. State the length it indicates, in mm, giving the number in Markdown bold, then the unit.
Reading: **4.8** mm
